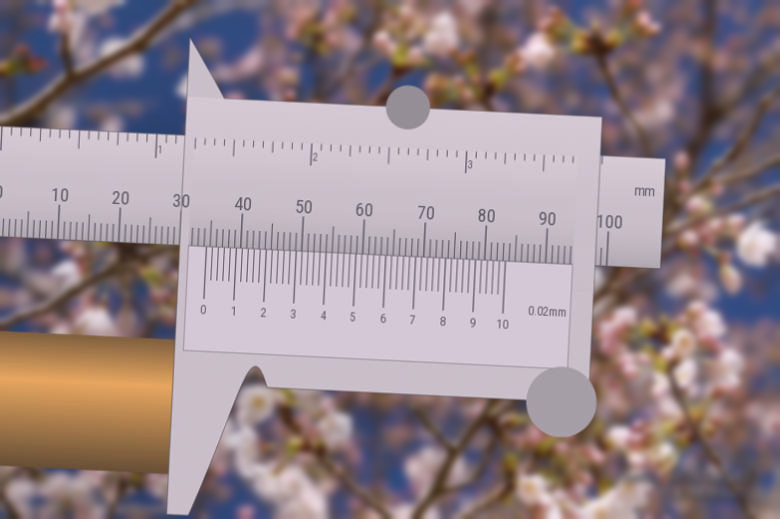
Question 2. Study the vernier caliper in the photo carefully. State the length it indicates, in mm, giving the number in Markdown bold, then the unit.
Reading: **34.4** mm
